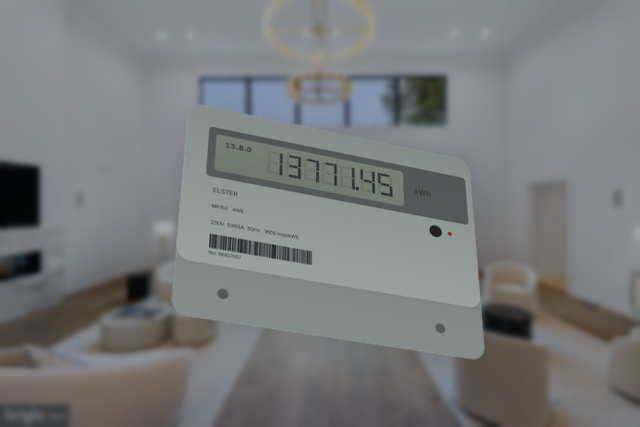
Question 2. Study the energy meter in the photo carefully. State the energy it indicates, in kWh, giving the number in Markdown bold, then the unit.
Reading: **13771.45** kWh
